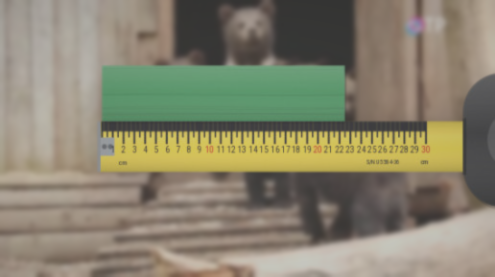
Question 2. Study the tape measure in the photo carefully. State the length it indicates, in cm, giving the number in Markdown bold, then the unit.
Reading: **22.5** cm
